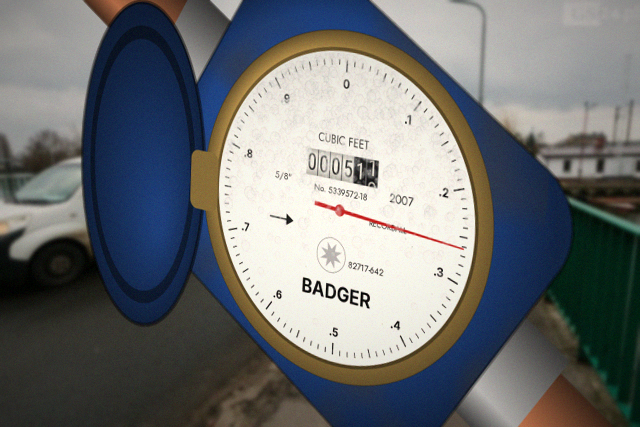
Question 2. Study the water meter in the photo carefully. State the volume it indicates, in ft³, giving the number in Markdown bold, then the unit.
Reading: **511.26** ft³
